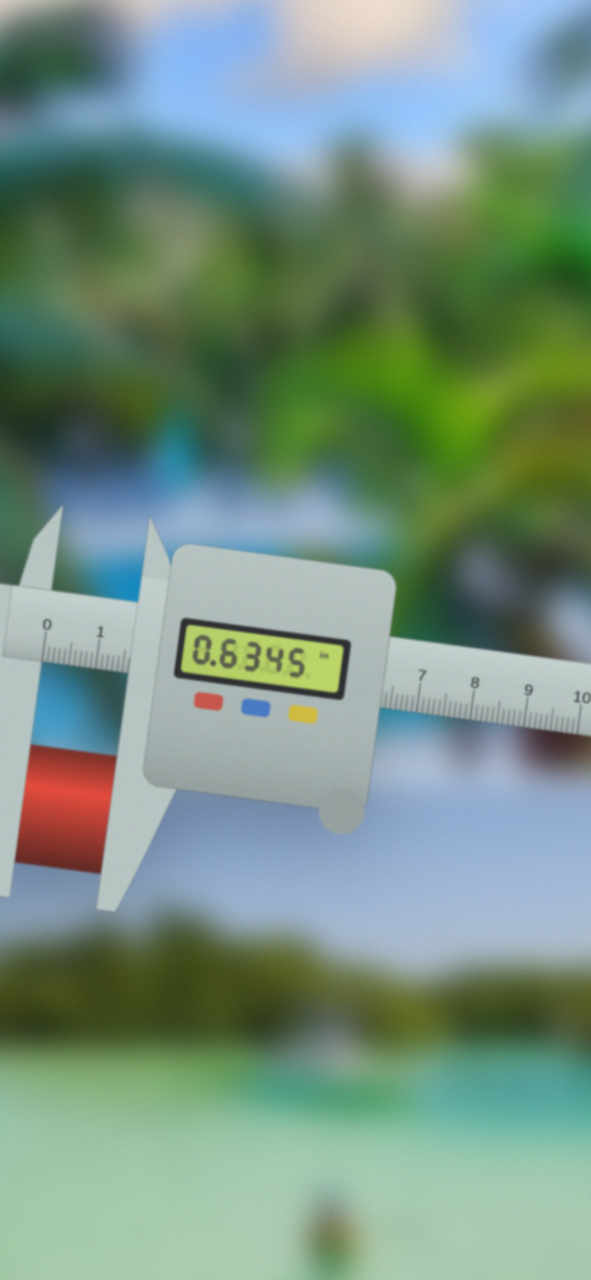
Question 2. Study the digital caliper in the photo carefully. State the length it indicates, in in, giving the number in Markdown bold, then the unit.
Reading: **0.6345** in
